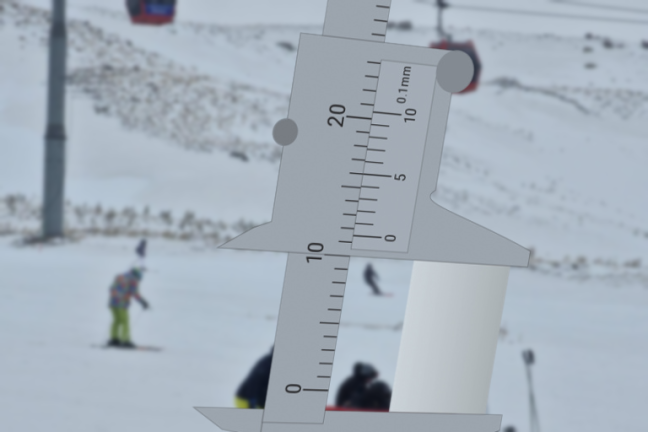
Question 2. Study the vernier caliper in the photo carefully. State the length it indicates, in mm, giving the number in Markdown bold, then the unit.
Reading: **11.5** mm
